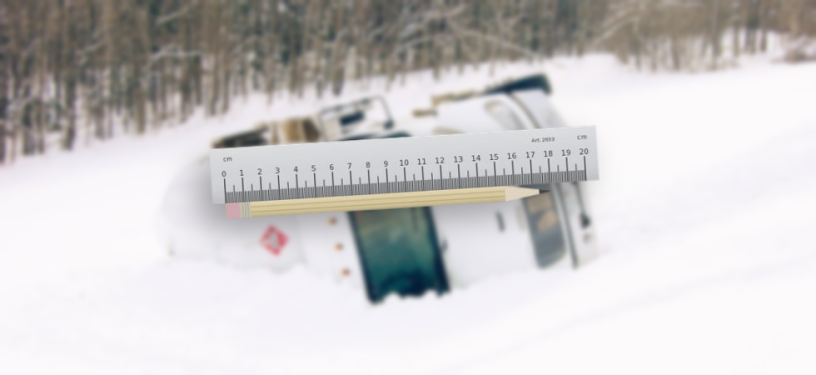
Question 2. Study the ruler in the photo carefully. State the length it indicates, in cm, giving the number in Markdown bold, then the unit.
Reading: **18** cm
